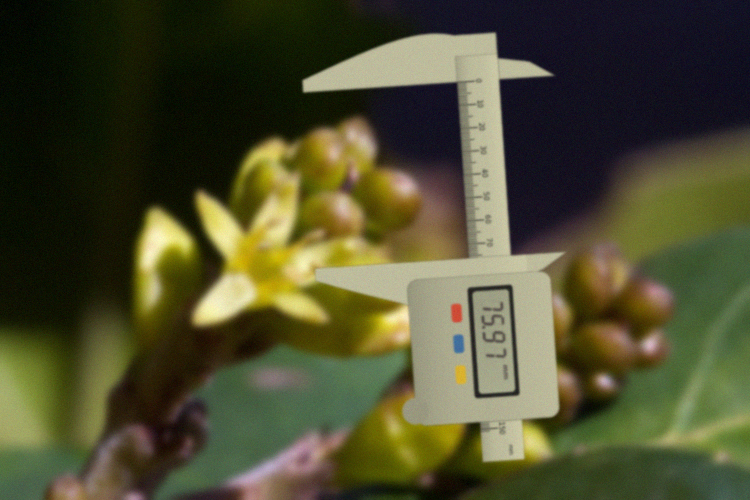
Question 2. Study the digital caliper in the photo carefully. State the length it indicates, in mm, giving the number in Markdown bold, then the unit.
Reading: **75.97** mm
